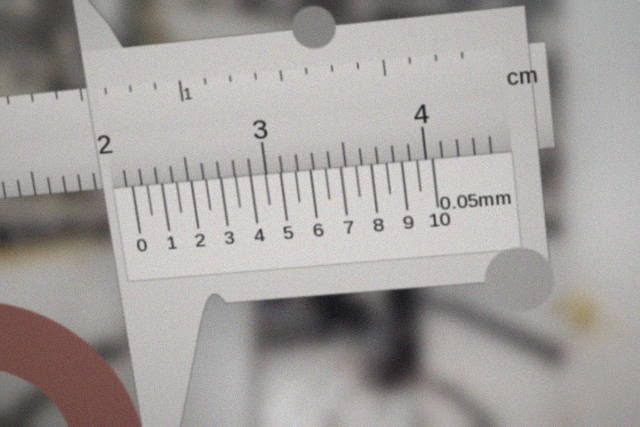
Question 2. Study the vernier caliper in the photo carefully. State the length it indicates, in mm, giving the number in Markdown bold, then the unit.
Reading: **21.4** mm
